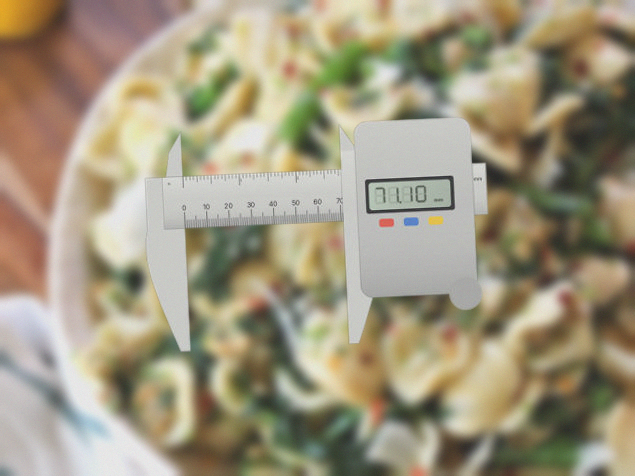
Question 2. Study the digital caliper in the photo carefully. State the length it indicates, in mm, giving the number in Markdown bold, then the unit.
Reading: **71.10** mm
